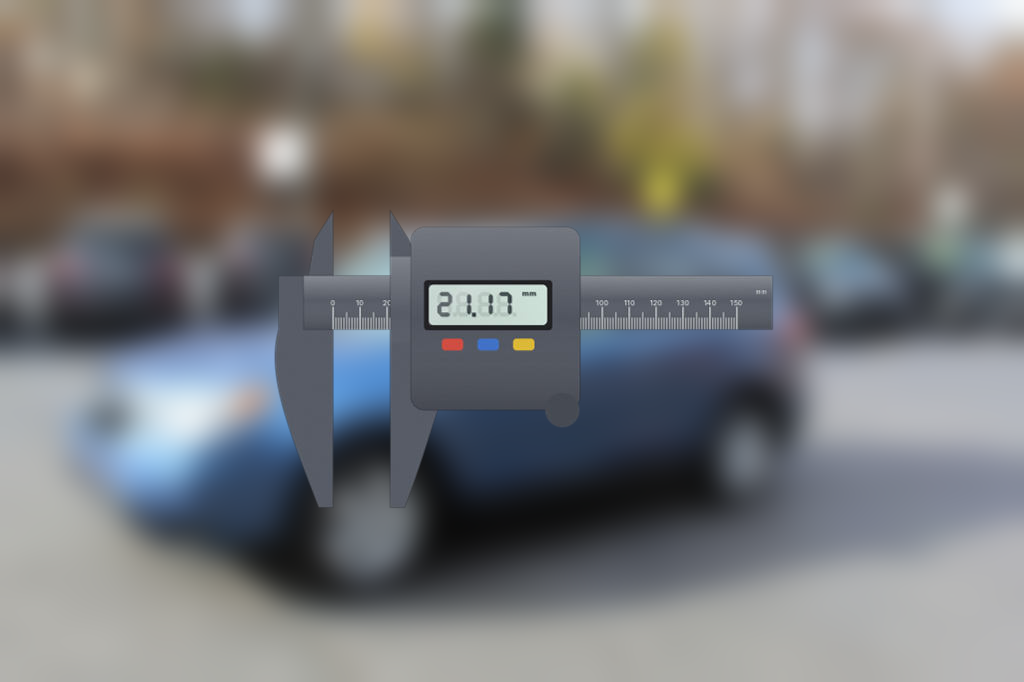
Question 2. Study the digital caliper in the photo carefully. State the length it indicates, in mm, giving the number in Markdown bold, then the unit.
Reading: **21.17** mm
